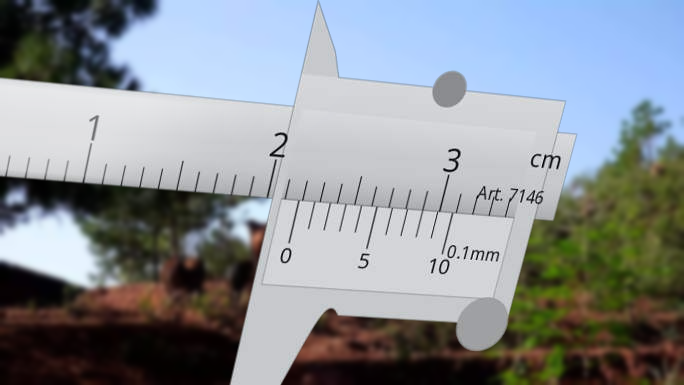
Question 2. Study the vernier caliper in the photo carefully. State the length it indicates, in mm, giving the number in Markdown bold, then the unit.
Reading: **21.8** mm
